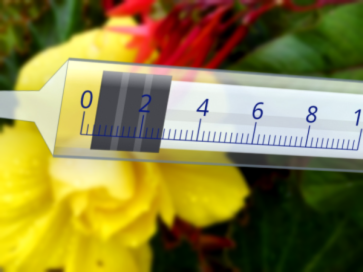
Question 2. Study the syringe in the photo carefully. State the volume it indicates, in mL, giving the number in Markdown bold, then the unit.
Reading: **0.4** mL
